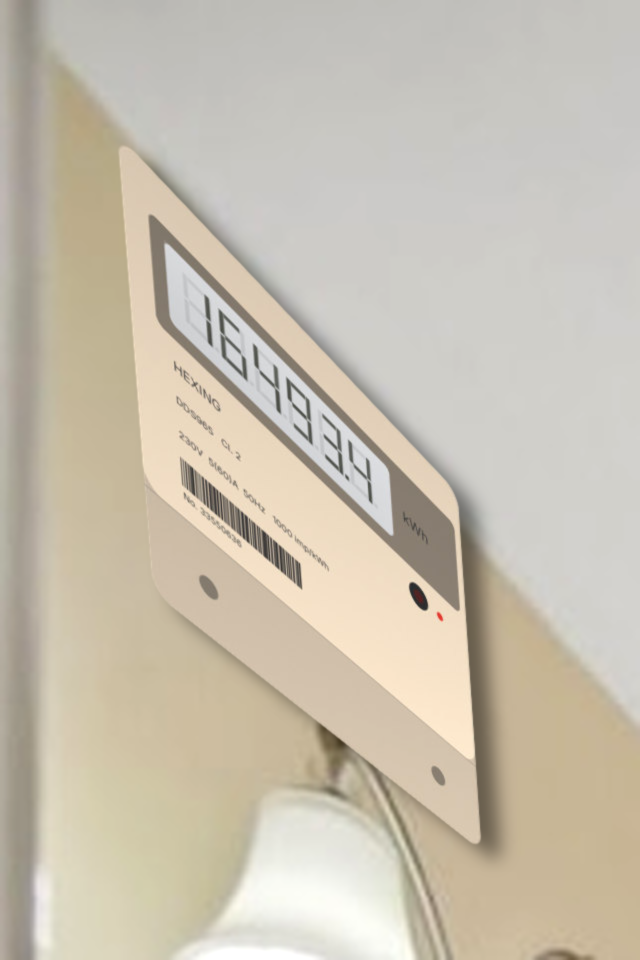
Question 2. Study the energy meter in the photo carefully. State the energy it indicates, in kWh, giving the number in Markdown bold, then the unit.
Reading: **16493.4** kWh
